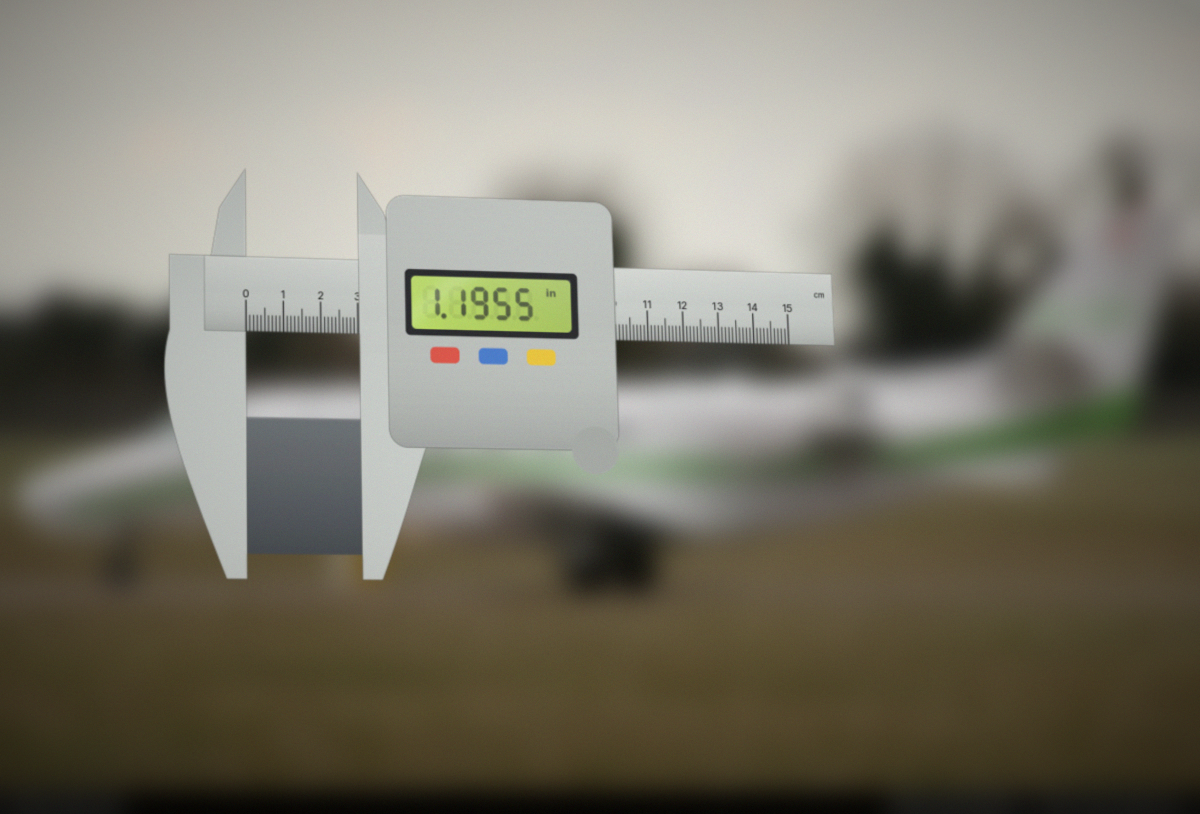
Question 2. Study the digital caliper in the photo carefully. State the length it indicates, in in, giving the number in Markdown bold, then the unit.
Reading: **1.1955** in
